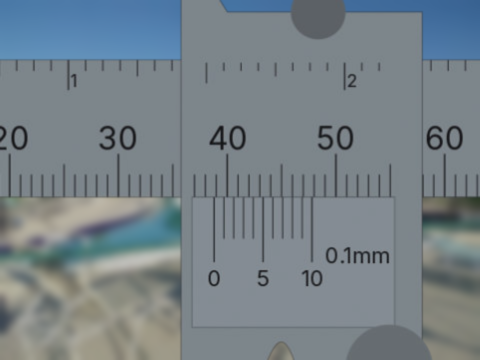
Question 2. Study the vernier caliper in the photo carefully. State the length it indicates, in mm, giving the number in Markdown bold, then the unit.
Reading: **38.8** mm
